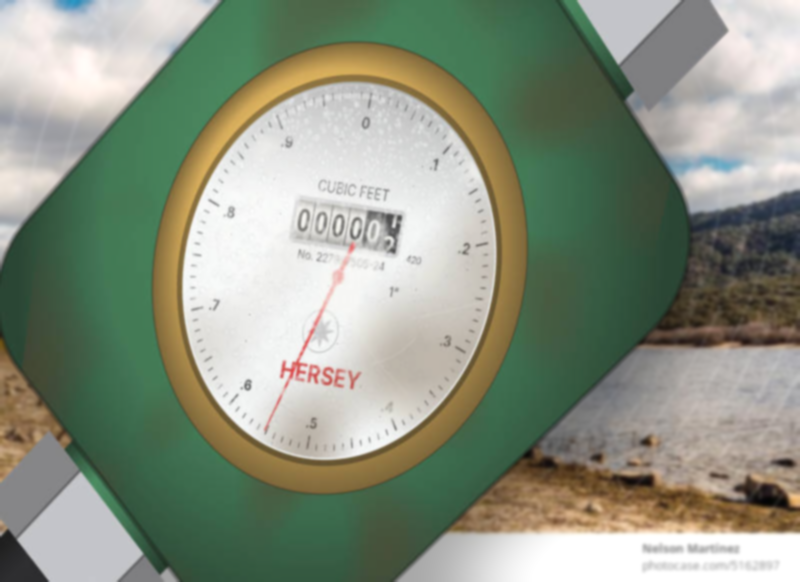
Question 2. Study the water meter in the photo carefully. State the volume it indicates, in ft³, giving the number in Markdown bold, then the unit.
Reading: **1.55** ft³
